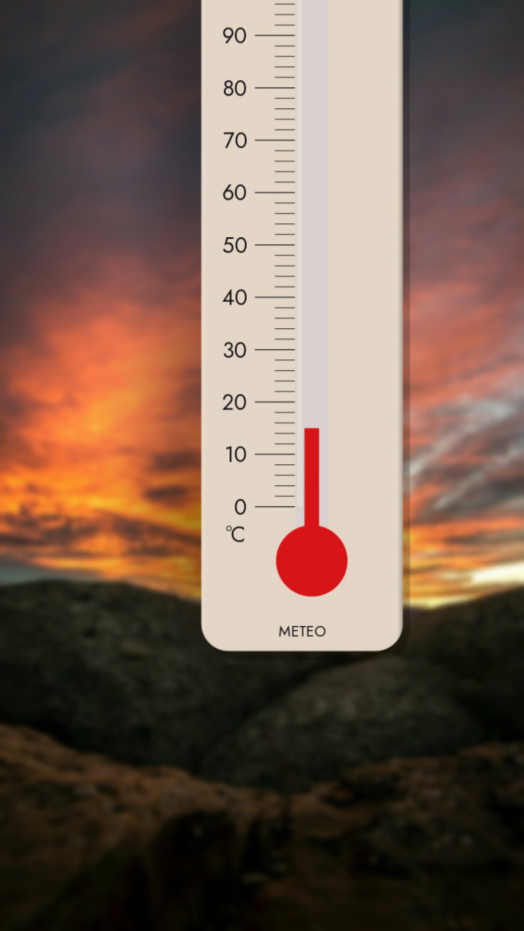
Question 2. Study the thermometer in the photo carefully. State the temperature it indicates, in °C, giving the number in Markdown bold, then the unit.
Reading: **15** °C
